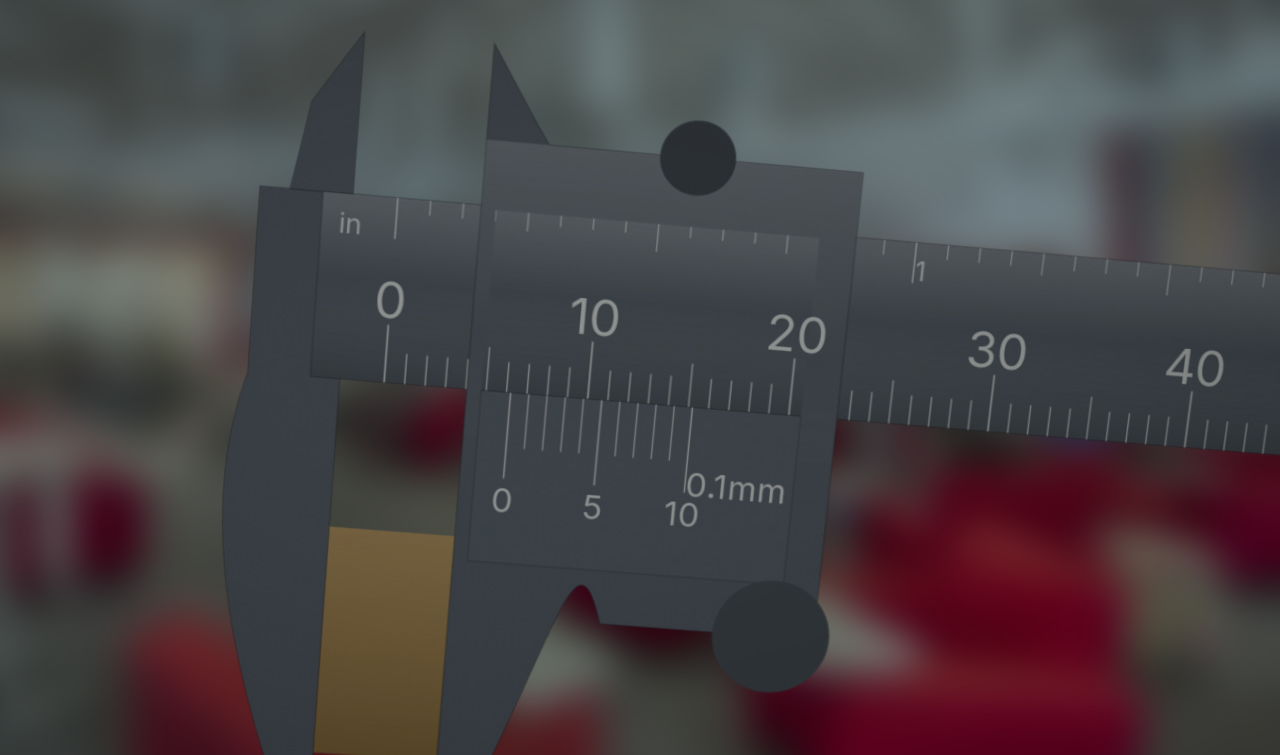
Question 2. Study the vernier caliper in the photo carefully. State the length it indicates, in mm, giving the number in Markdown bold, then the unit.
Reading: **6.2** mm
